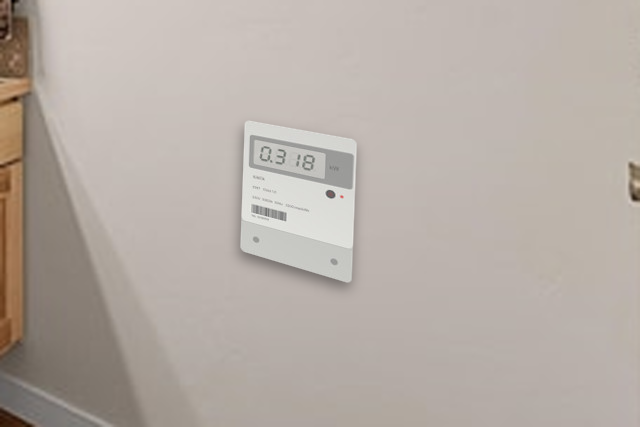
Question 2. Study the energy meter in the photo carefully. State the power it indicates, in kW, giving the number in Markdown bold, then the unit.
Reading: **0.318** kW
